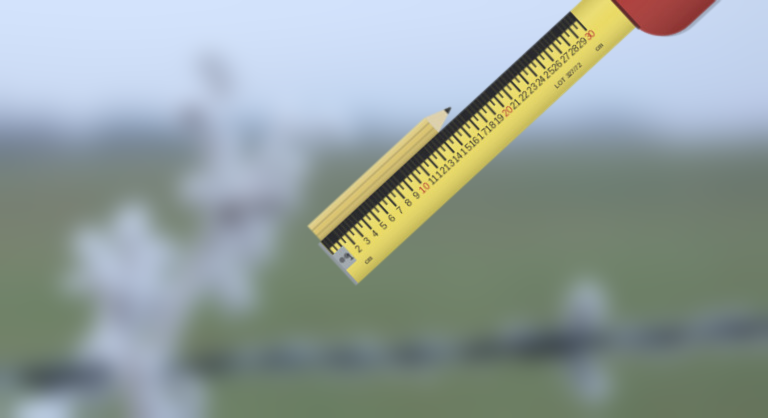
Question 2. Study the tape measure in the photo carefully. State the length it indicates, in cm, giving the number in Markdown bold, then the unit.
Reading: **16.5** cm
